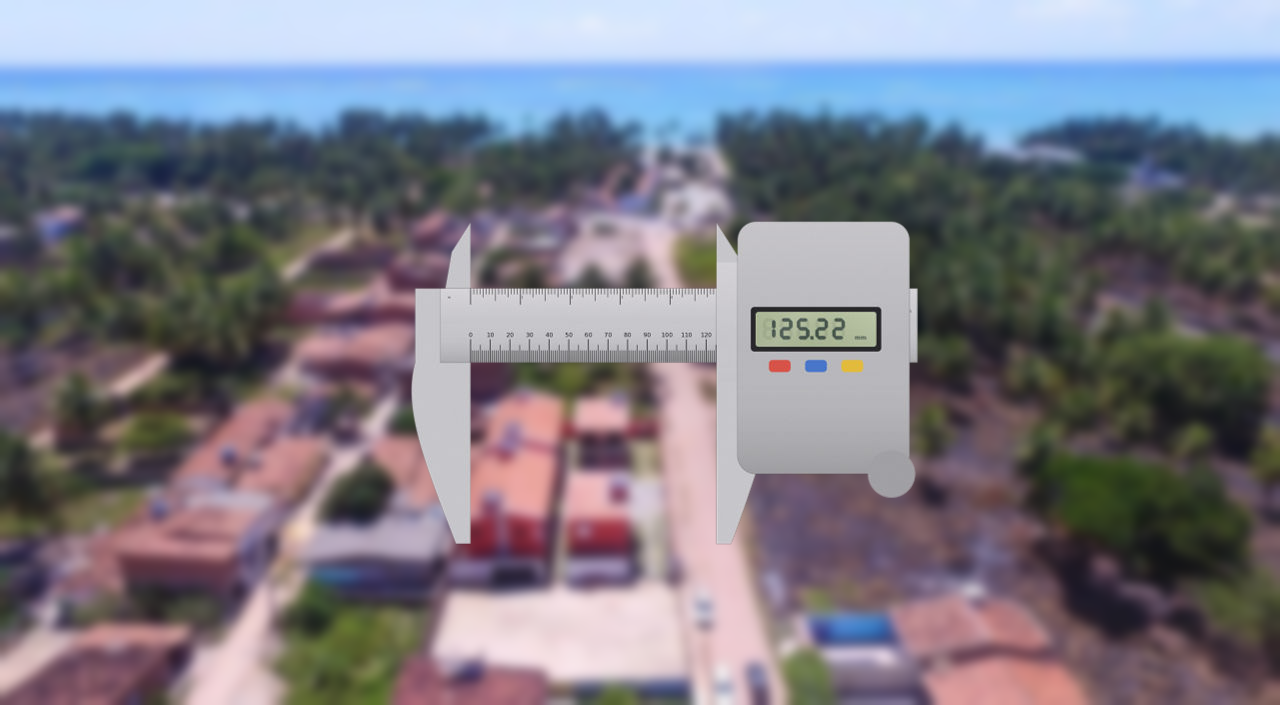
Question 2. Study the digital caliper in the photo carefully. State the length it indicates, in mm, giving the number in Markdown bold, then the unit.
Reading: **125.22** mm
